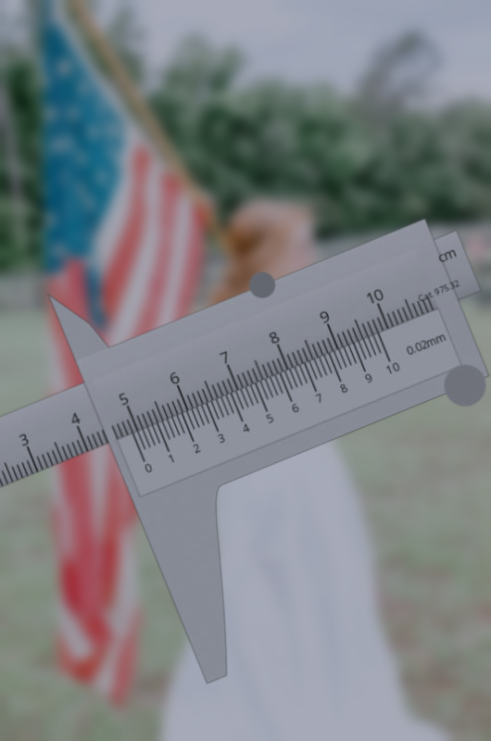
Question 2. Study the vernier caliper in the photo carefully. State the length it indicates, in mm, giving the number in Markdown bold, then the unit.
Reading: **49.0** mm
